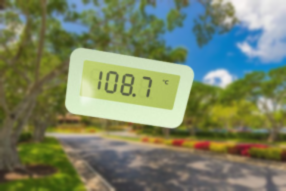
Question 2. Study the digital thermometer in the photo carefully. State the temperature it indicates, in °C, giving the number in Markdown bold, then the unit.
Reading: **108.7** °C
